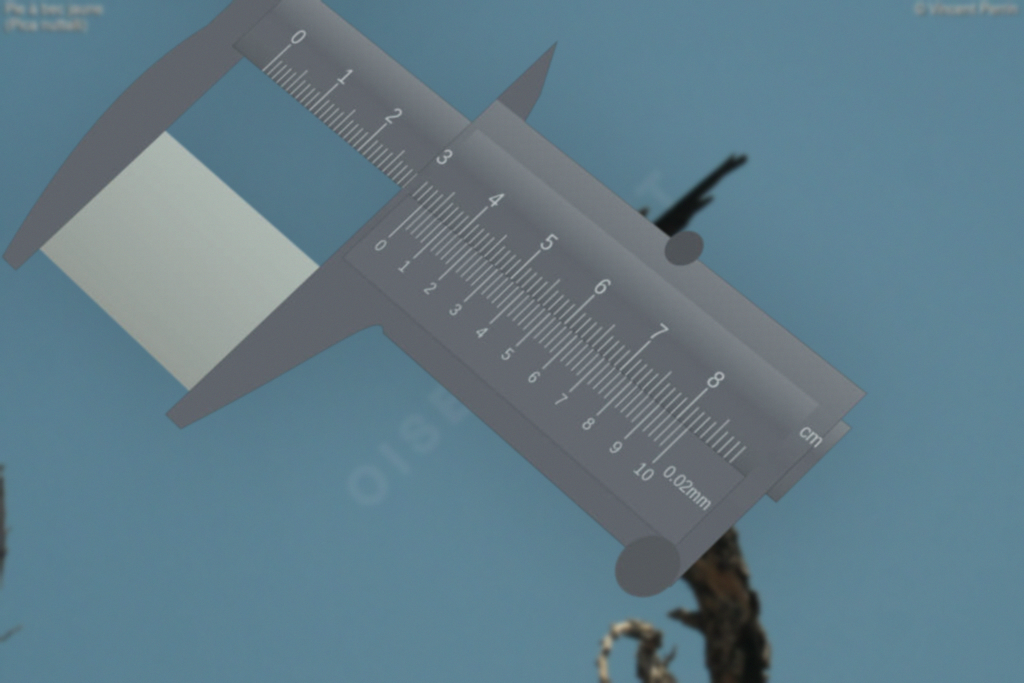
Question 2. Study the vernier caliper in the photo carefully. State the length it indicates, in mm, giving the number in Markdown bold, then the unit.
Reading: **33.0** mm
